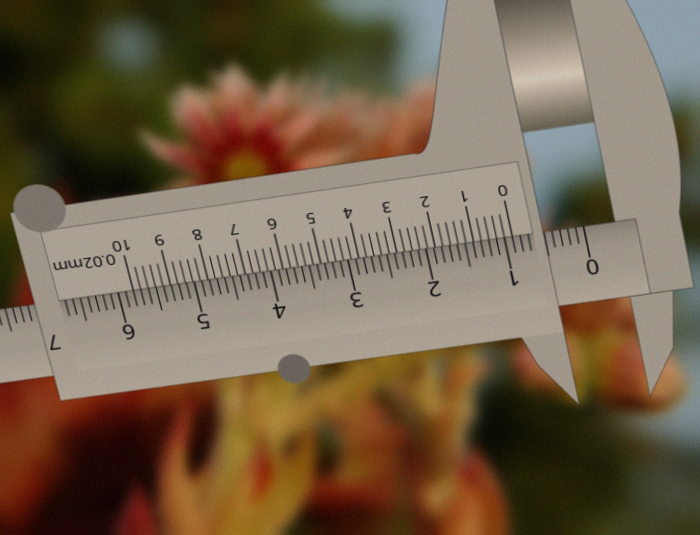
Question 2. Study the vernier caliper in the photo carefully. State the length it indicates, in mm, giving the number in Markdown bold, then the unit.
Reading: **9.0** mm
